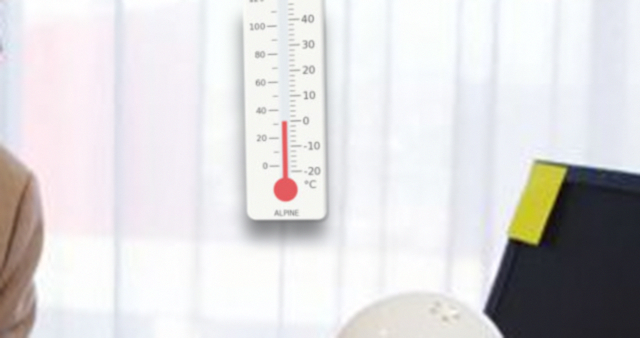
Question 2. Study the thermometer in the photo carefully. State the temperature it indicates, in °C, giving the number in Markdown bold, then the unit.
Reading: **0** °C
